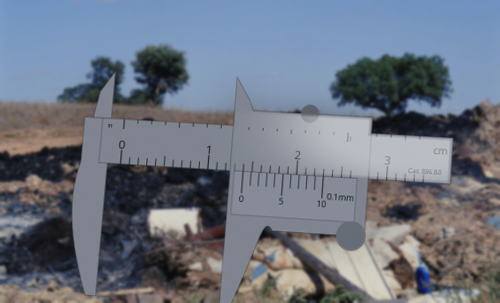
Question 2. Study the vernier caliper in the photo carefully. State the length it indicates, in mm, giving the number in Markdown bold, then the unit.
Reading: **14.0** mm
